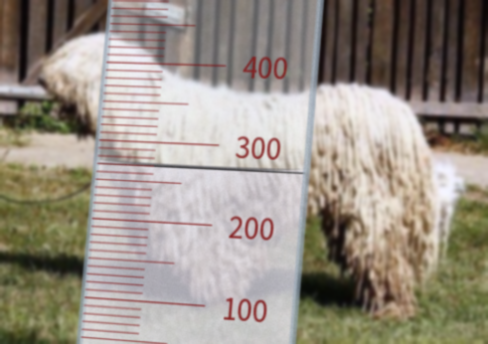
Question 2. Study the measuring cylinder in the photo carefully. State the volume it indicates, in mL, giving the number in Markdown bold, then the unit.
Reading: **270** mL
